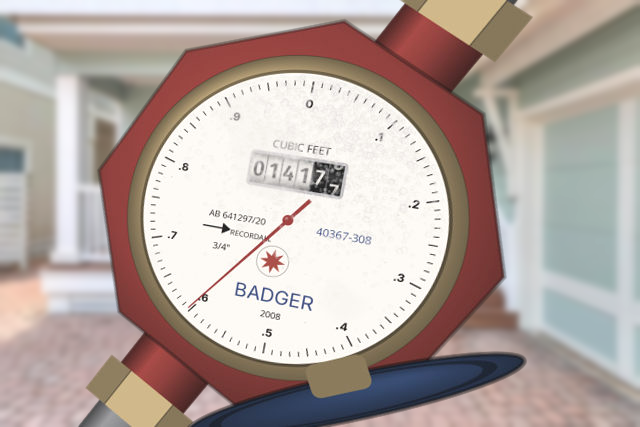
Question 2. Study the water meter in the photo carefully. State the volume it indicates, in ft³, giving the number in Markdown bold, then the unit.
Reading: **14176.60** ft³
